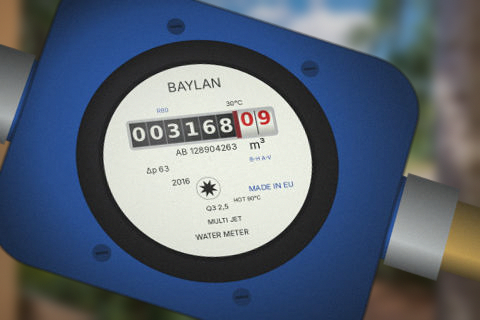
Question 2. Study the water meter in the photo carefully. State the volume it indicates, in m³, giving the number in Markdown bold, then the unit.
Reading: **3168.09** m³
